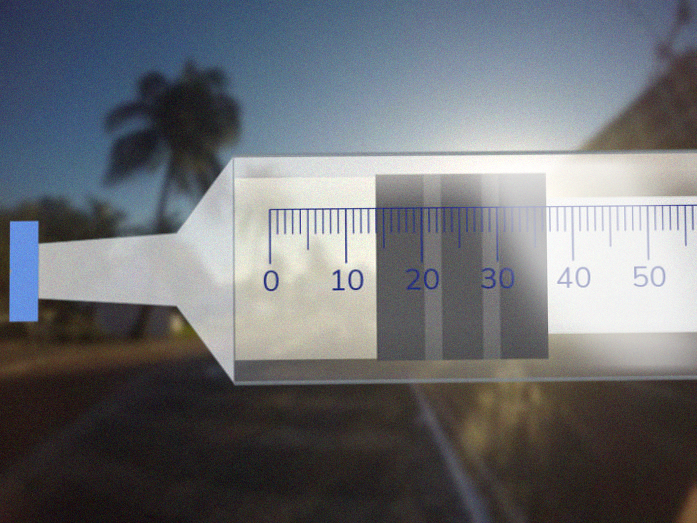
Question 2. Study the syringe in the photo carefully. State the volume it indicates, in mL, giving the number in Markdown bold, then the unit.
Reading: **14** mL
